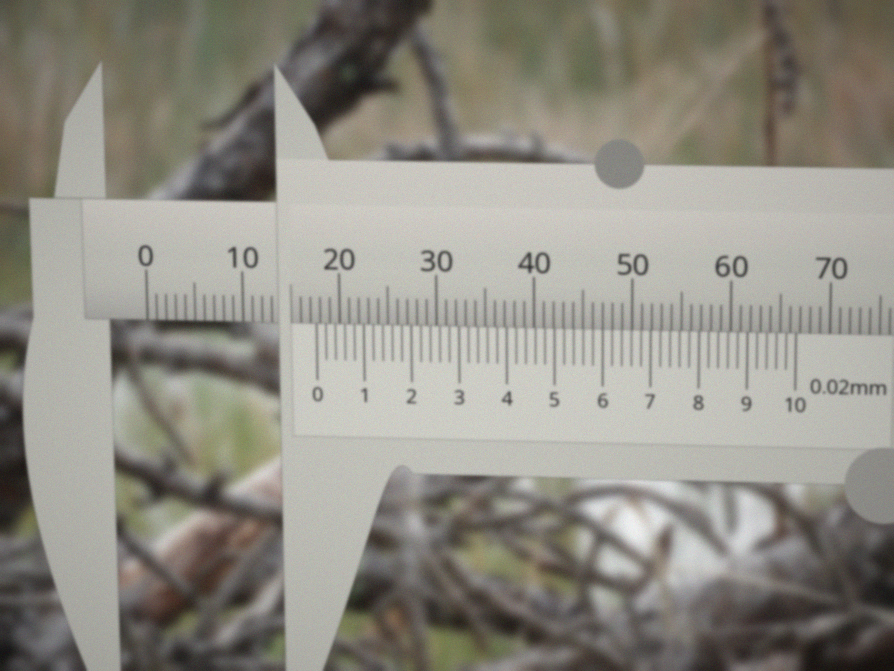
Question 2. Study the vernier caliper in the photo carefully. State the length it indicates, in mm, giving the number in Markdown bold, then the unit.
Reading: **17.6** mm
